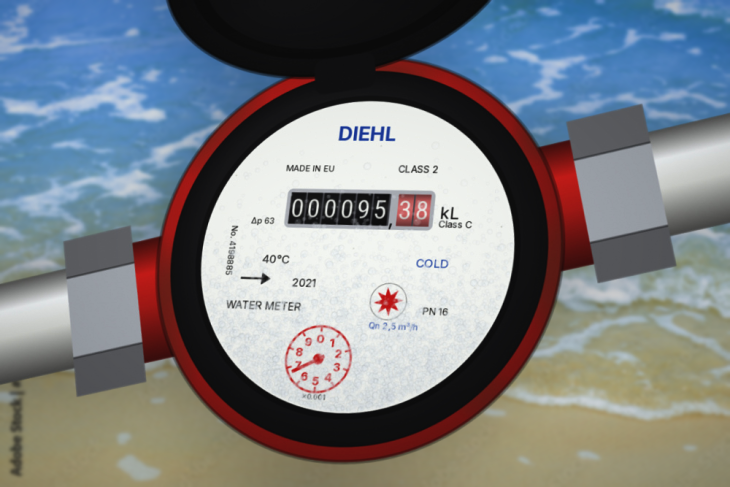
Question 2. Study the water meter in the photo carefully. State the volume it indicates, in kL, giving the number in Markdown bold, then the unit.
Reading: **95.386** kL
